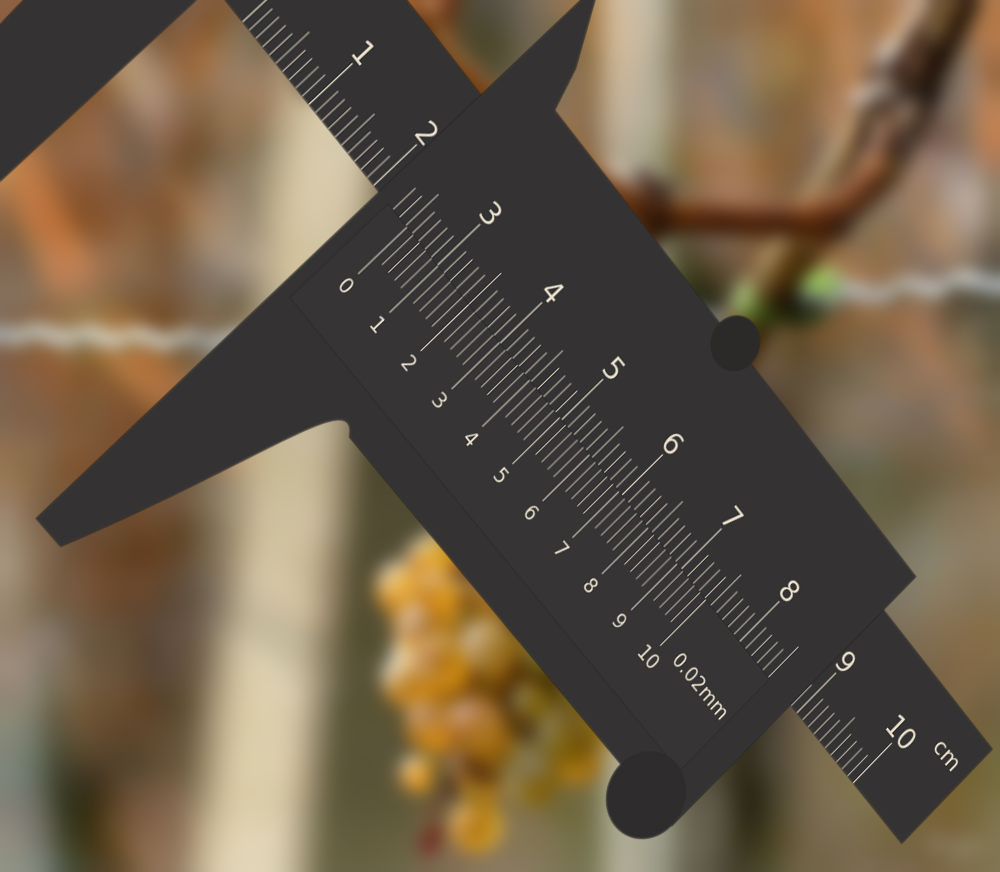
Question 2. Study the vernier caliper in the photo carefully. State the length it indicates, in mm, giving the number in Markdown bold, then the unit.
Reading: **25.2** mm
